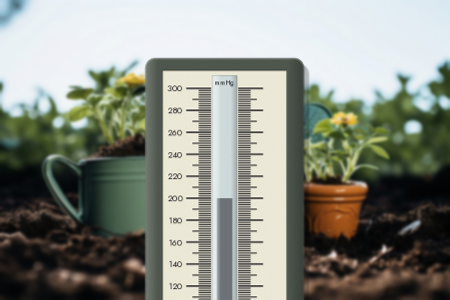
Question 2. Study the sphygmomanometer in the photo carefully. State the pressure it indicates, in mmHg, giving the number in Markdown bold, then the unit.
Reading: **200** mmHg
